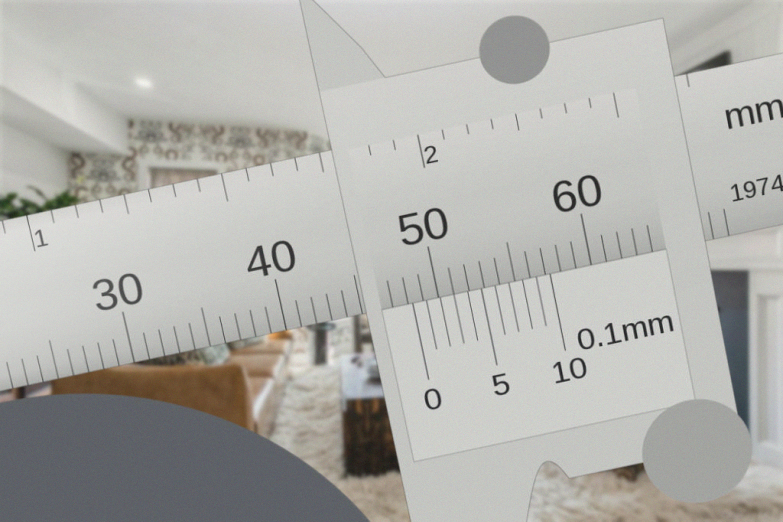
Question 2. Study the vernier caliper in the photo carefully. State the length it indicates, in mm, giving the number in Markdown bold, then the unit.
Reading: **48.3** mm
